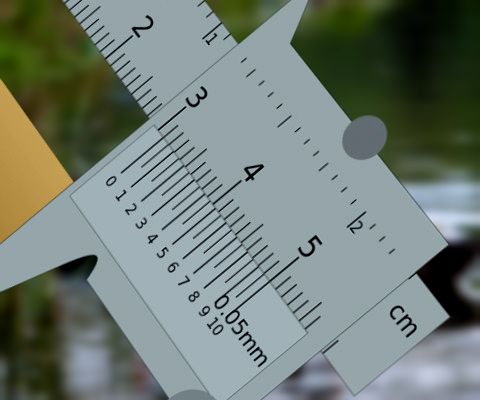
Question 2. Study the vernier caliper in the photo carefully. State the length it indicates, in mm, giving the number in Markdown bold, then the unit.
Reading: **31.0** mm
